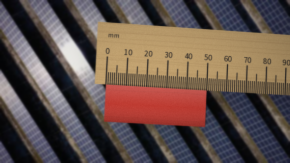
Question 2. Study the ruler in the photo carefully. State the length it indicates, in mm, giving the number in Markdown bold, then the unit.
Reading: **50** mm
